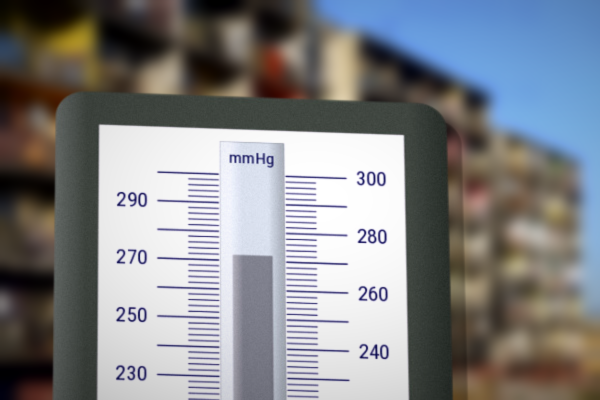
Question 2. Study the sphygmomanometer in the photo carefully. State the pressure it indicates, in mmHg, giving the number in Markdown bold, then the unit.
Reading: **272** mmHg
